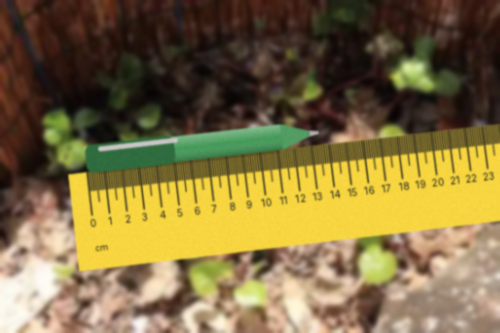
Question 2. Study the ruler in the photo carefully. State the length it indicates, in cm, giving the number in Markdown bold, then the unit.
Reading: **13.5** cm
